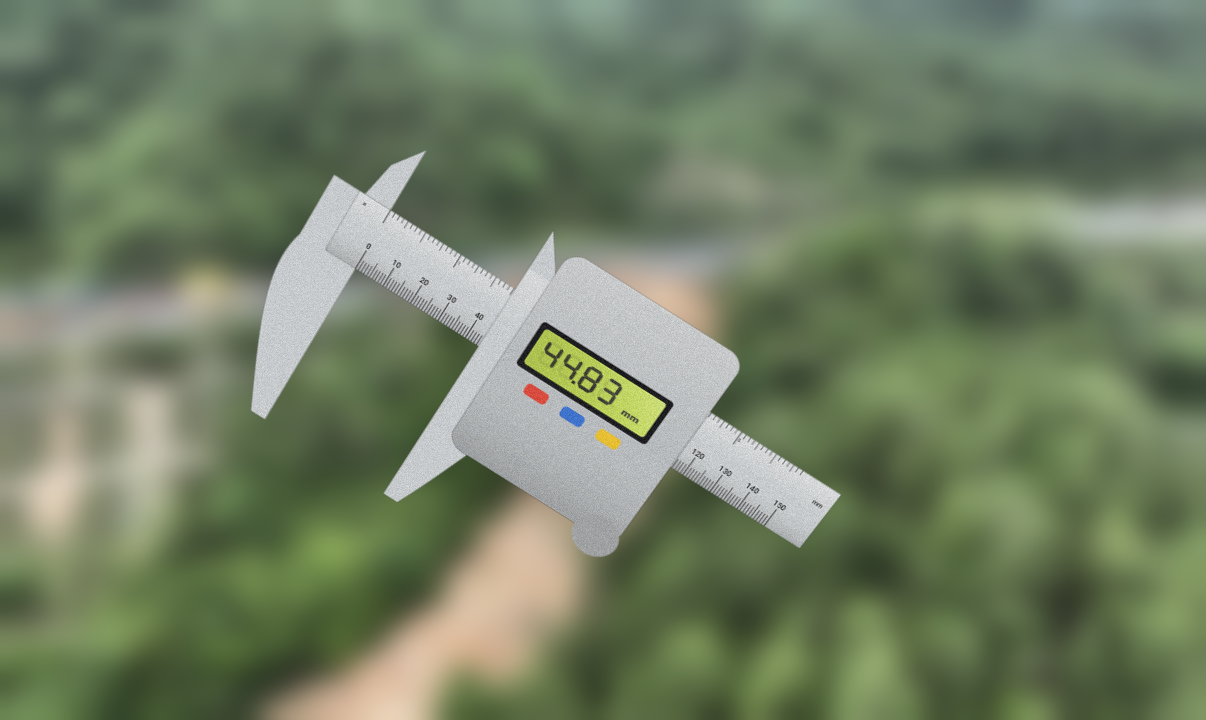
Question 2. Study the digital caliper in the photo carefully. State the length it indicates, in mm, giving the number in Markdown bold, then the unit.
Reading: **44.83** mm
